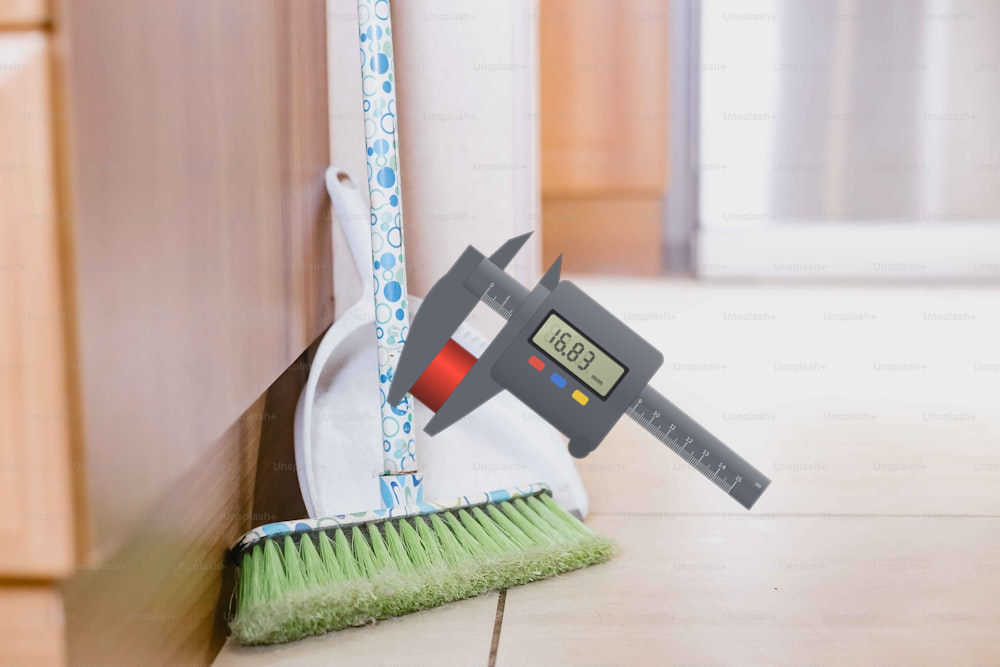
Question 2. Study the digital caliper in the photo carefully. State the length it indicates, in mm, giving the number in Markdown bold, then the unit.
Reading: **16.83** mm
